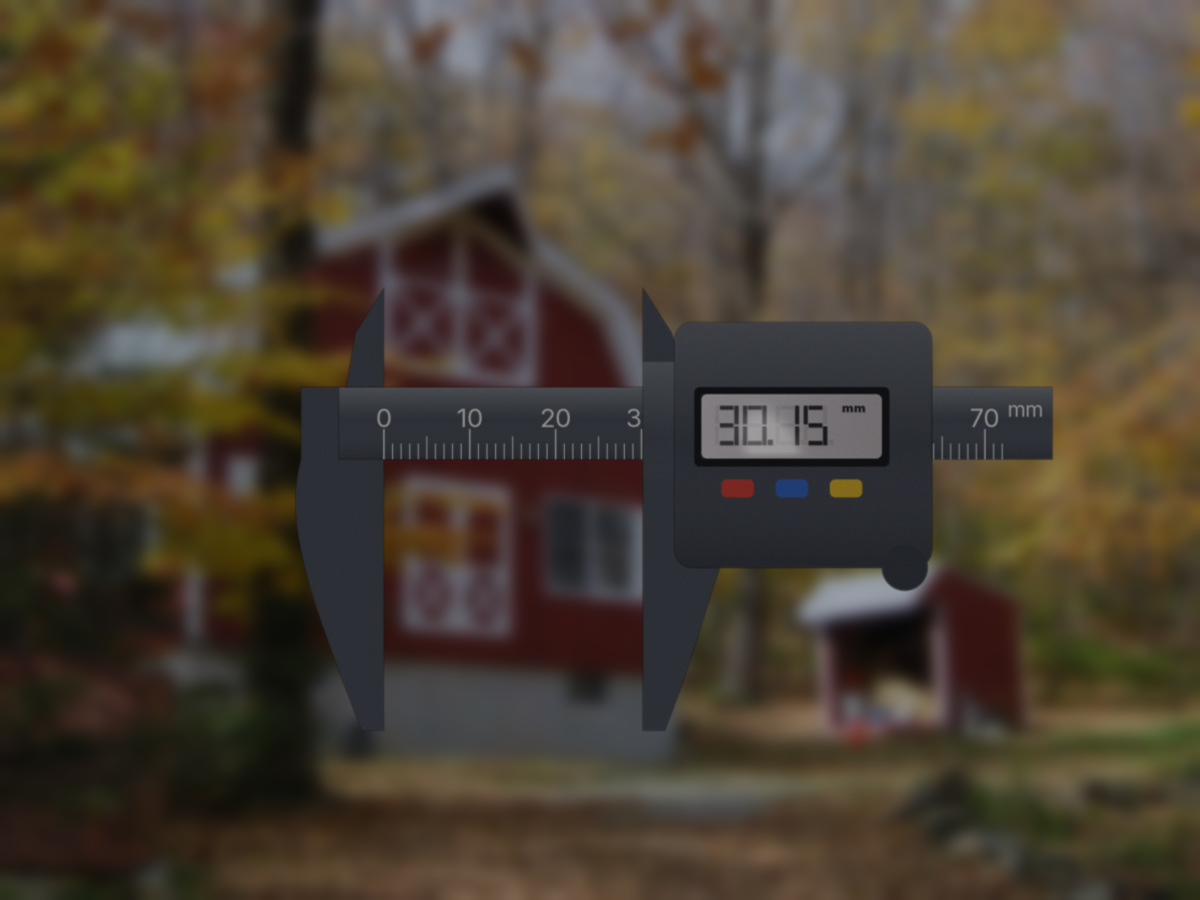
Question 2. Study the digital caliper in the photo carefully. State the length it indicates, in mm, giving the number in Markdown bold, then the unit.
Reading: **30.15** mm
